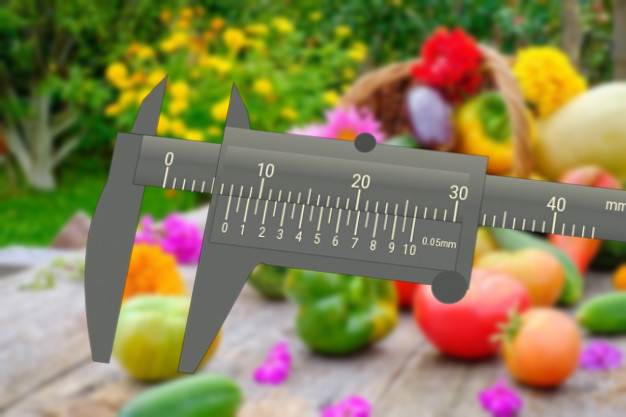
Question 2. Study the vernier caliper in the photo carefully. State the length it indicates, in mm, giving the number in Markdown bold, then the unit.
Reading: **7.0** mm
